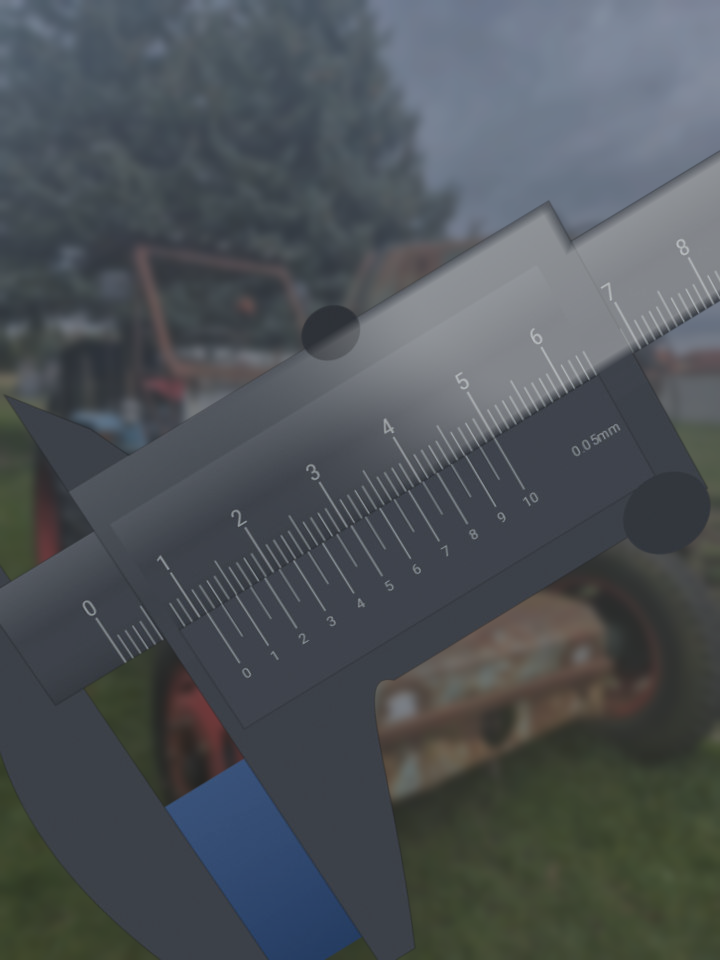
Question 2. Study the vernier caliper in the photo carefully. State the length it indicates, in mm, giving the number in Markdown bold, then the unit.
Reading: **11.0** mm
